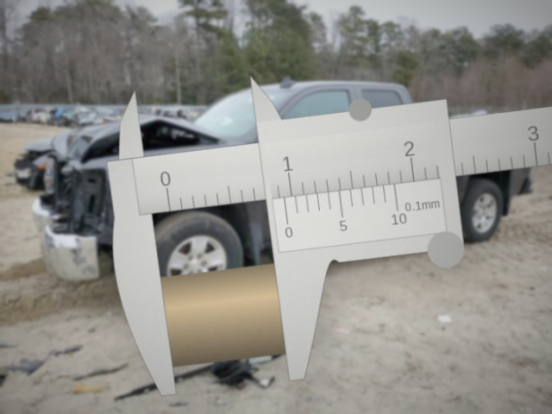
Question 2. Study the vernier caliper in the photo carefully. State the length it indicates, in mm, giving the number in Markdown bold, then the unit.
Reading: **9.4** mm
